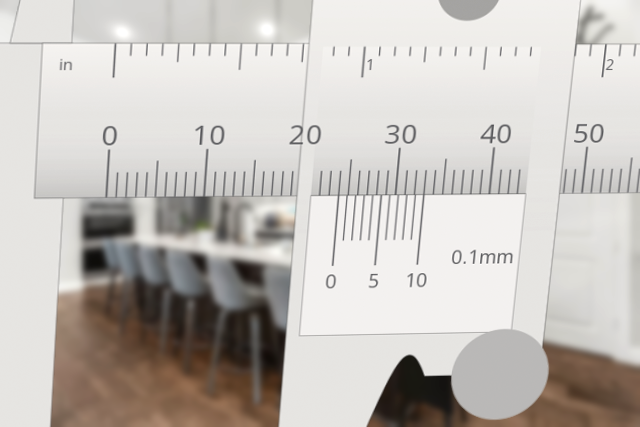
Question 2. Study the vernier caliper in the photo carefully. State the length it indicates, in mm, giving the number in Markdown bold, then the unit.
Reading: **24.0** mm
